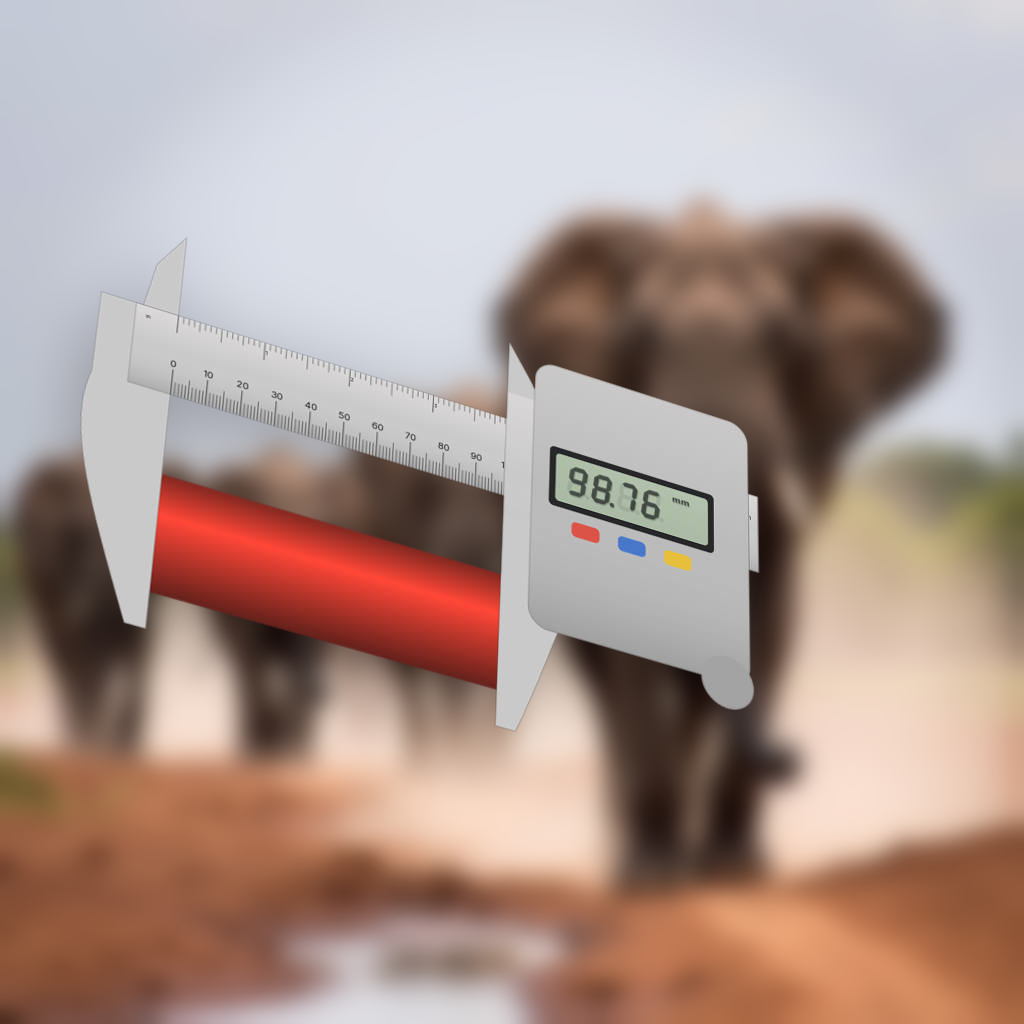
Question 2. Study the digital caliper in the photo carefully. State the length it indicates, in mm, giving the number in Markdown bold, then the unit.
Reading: **98.76** mm
